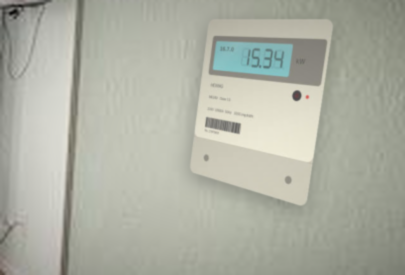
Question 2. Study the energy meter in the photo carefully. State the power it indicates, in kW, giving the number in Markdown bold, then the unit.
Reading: **15.34** kW
